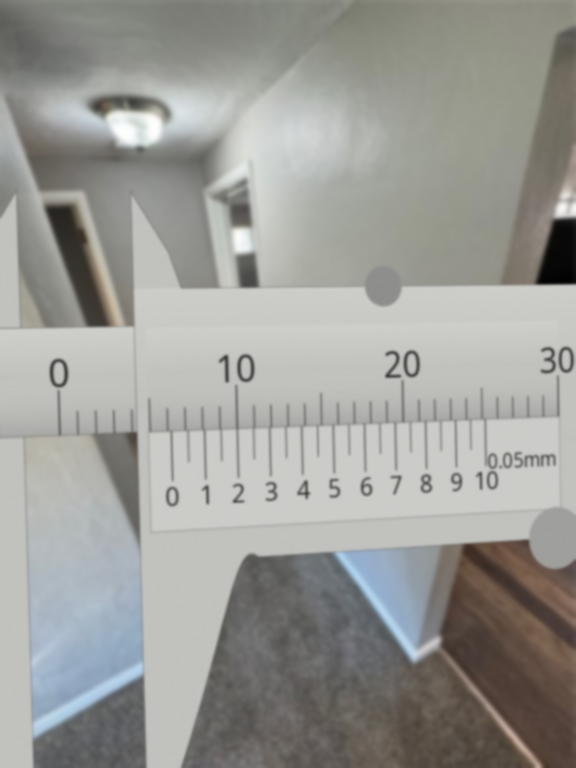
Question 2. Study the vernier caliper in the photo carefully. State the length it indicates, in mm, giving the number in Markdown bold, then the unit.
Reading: **6.2** mm
